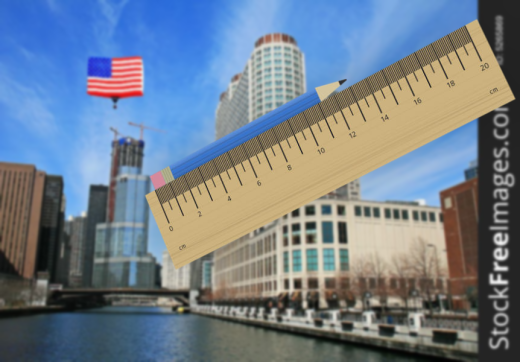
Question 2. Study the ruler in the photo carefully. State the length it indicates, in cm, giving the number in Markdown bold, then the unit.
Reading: **13** cm
